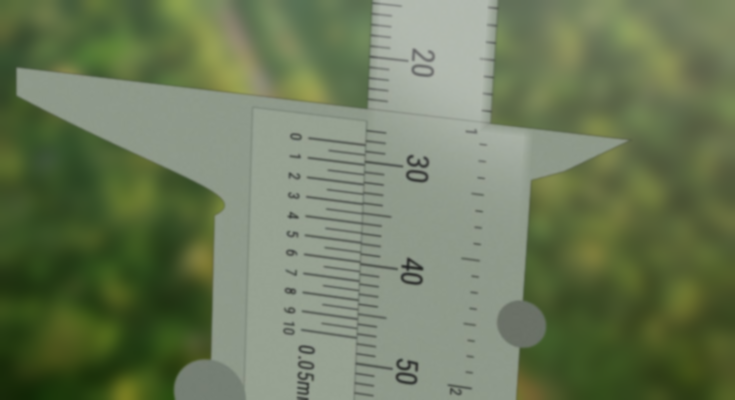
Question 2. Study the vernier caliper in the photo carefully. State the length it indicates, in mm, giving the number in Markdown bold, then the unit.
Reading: **28.4** mm
